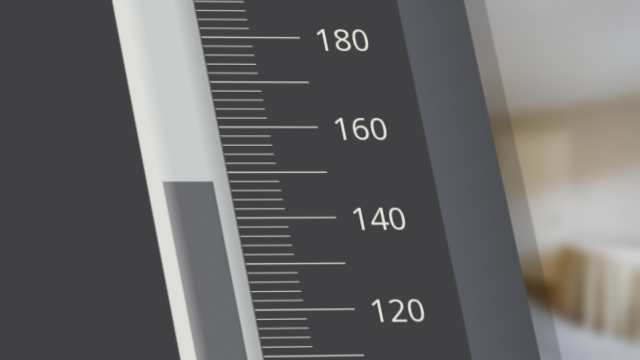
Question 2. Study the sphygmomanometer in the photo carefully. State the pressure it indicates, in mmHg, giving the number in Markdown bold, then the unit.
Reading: **148** mmHg
